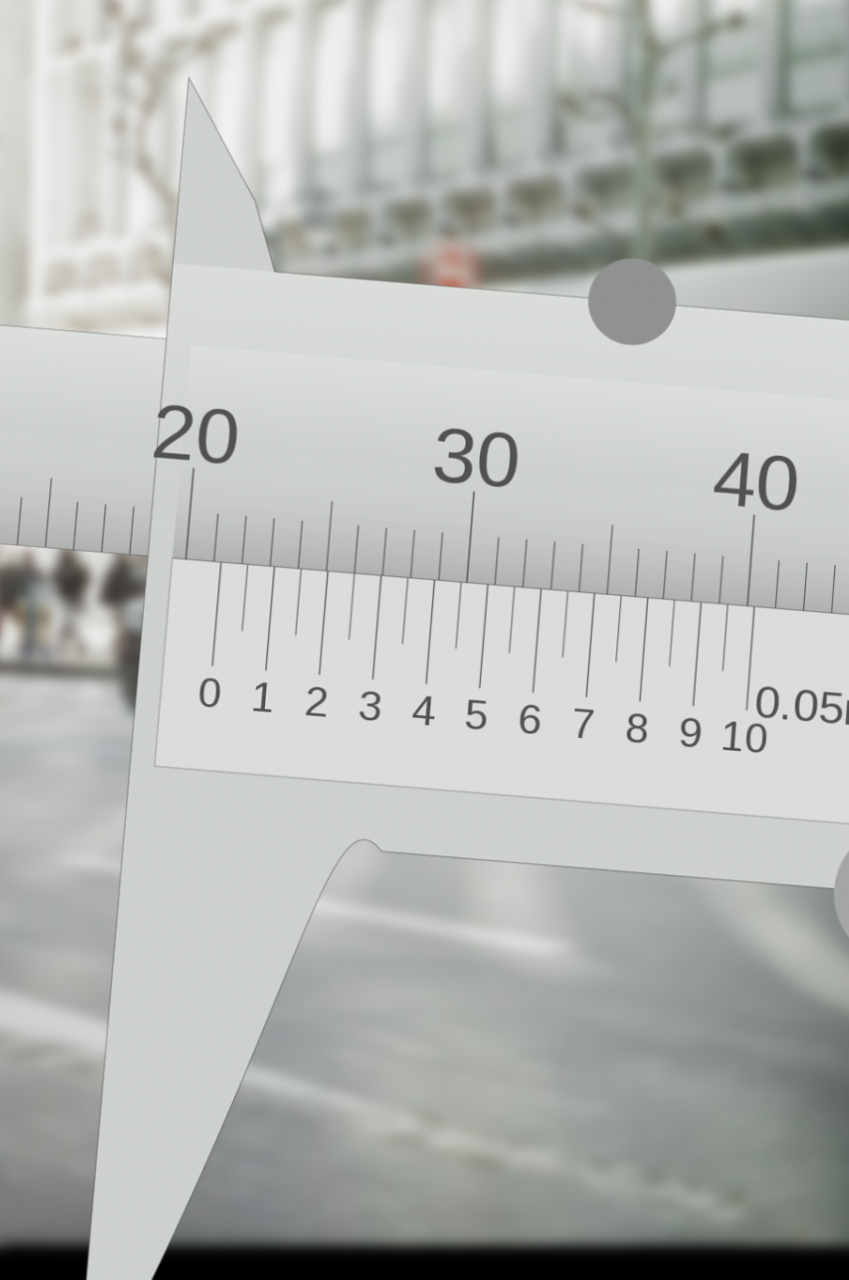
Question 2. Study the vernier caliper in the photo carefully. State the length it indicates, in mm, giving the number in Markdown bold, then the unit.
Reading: **21.25** mm
